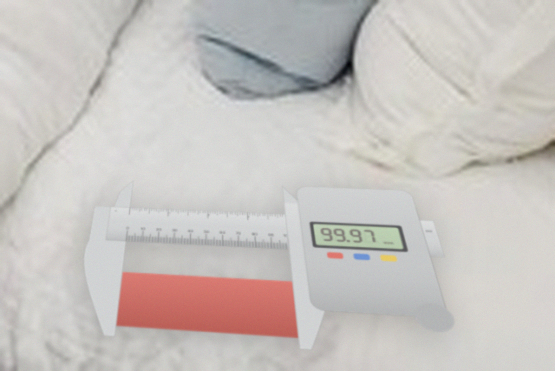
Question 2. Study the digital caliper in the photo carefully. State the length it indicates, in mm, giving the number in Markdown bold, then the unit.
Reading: **99.97** mm
